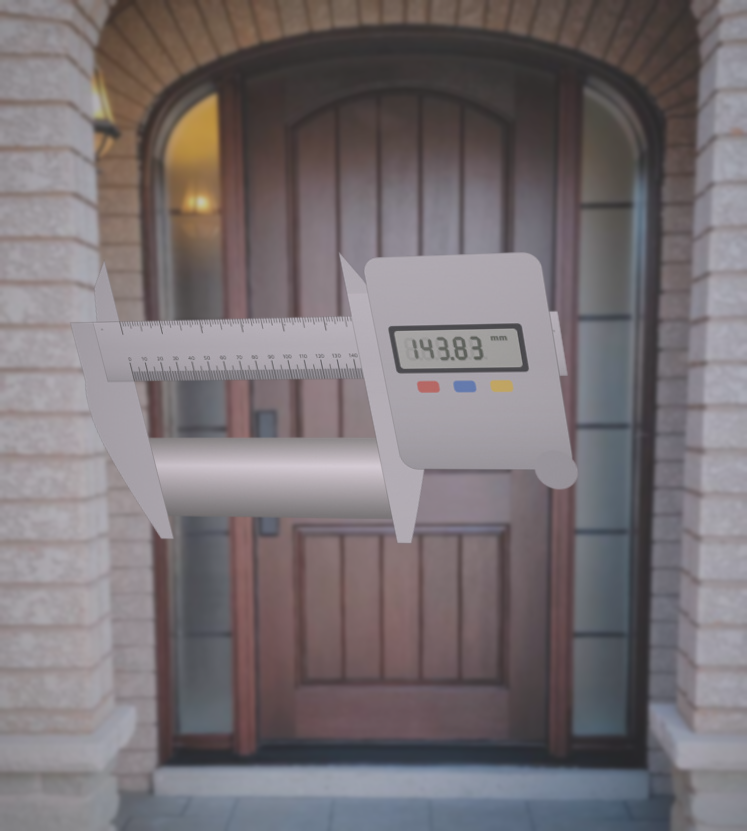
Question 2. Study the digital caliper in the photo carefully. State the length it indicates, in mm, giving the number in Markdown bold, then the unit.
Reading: **143.83** mm
